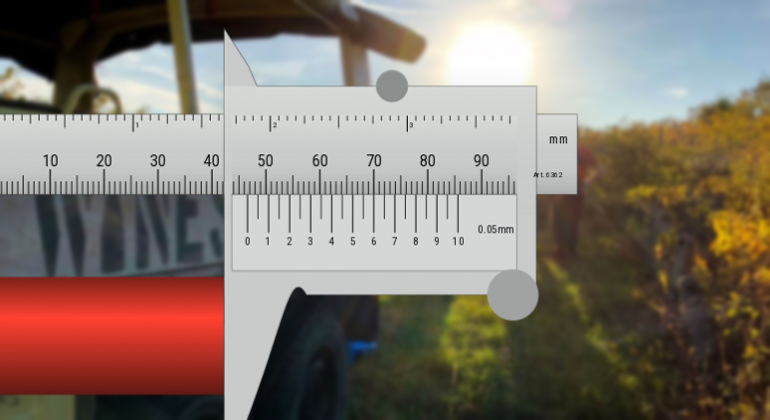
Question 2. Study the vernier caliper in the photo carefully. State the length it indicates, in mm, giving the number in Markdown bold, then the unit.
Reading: **46.6** mm
